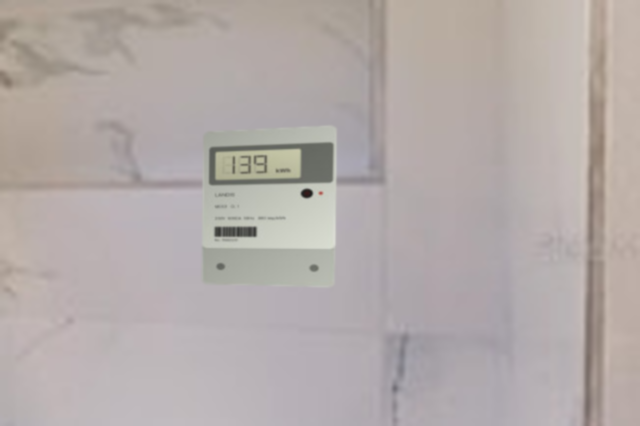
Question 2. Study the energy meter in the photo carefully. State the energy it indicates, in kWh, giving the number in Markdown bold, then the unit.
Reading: **139** kWh
